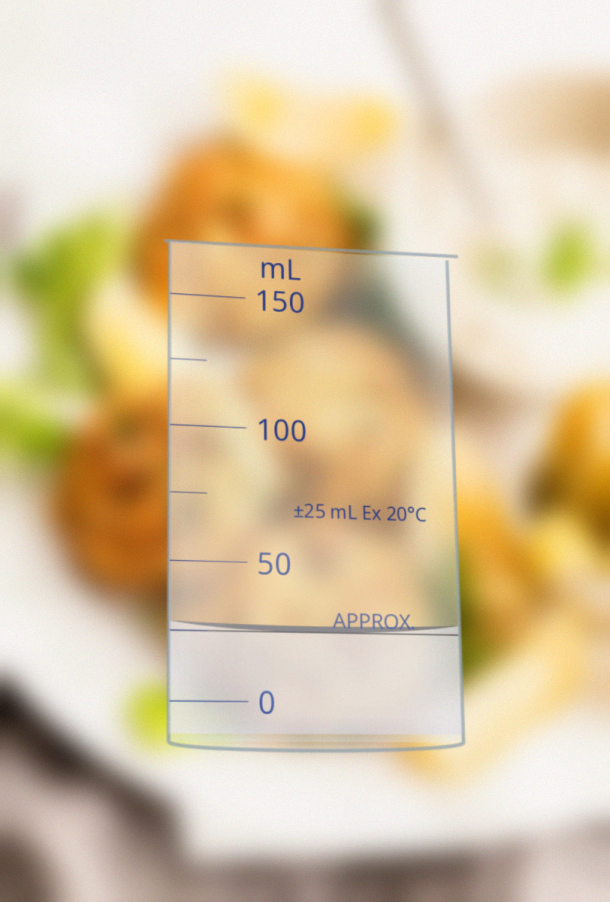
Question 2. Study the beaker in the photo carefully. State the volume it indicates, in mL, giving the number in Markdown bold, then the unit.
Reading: **25** mL
